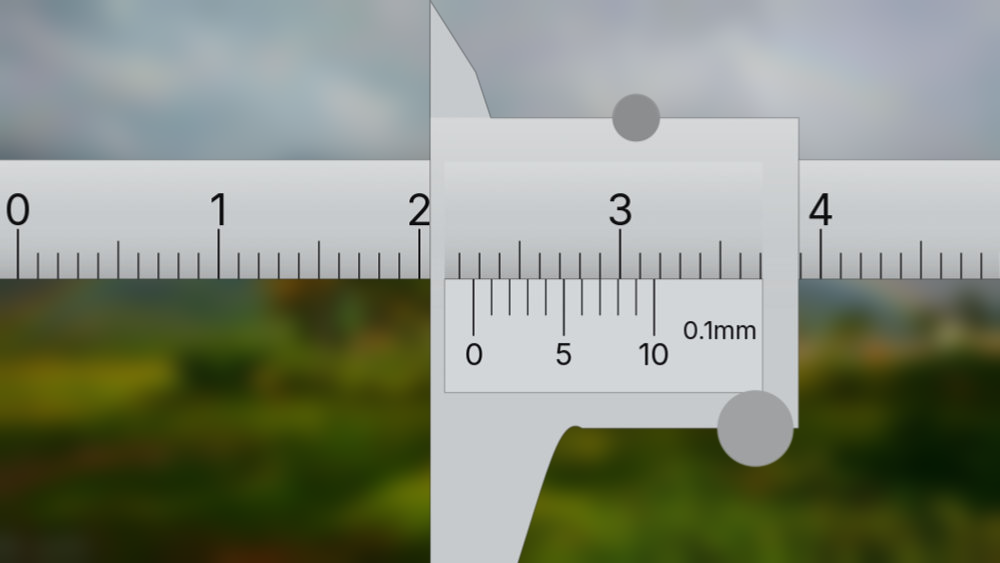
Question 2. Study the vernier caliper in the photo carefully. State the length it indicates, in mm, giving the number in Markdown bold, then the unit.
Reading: **22.7** mm
